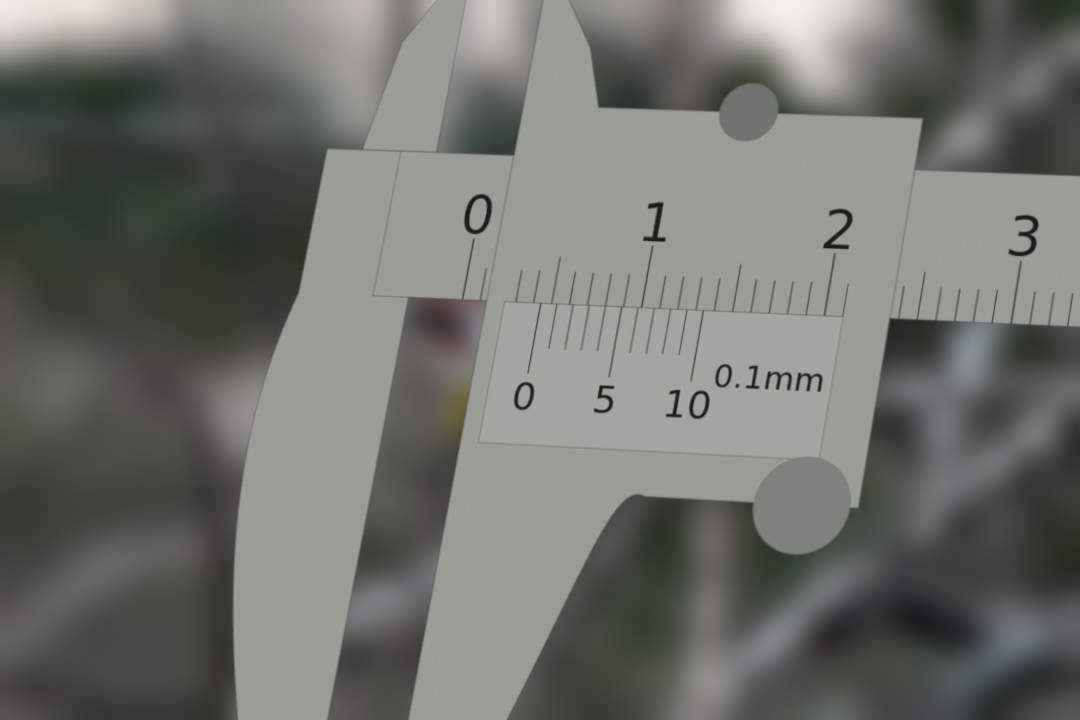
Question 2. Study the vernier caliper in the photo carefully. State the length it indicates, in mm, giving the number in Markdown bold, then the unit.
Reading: **4.4** mm
